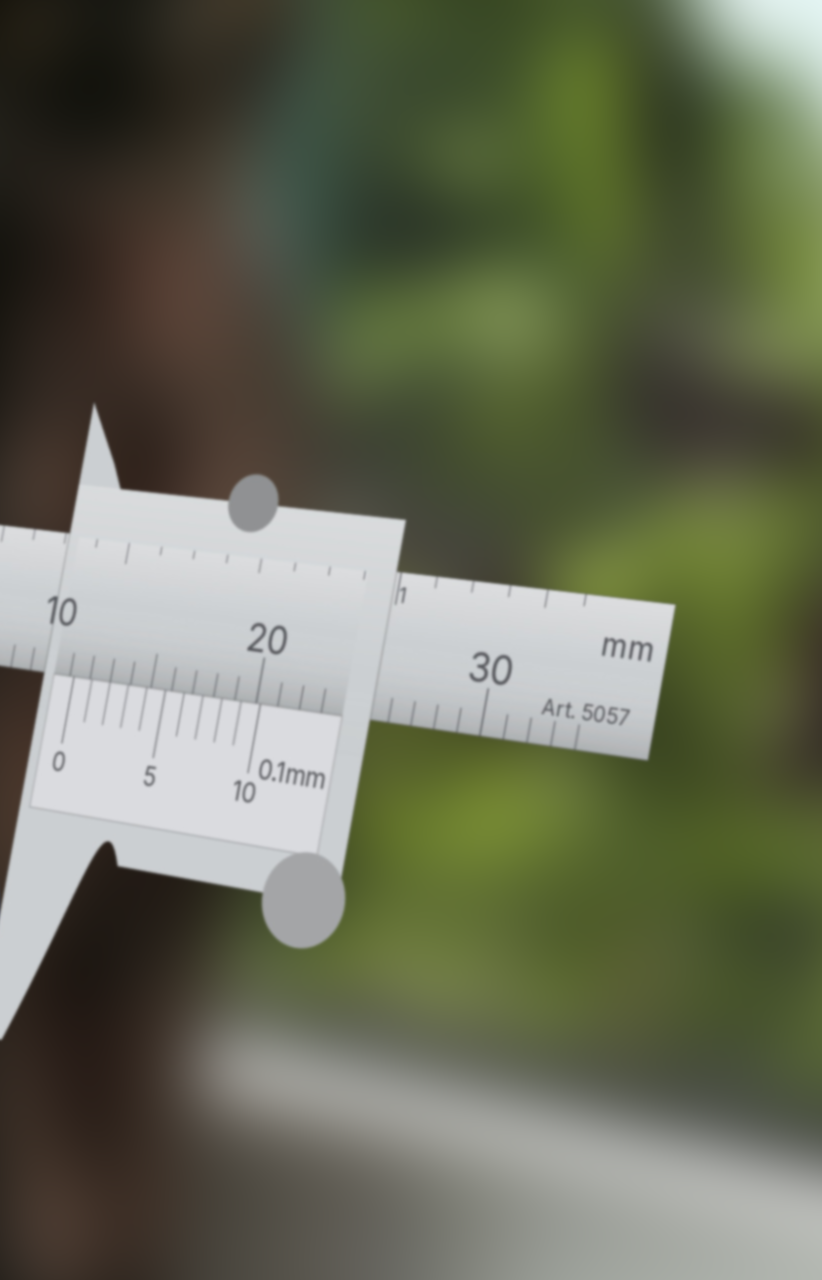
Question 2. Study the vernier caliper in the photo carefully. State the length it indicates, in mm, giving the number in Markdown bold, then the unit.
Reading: **11.2** mm
